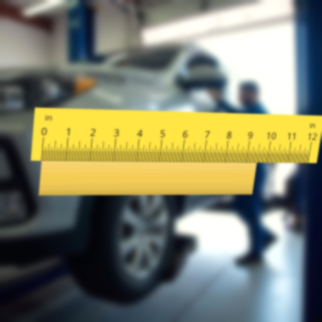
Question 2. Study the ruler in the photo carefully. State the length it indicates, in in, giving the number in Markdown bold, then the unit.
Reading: **9.5** in
